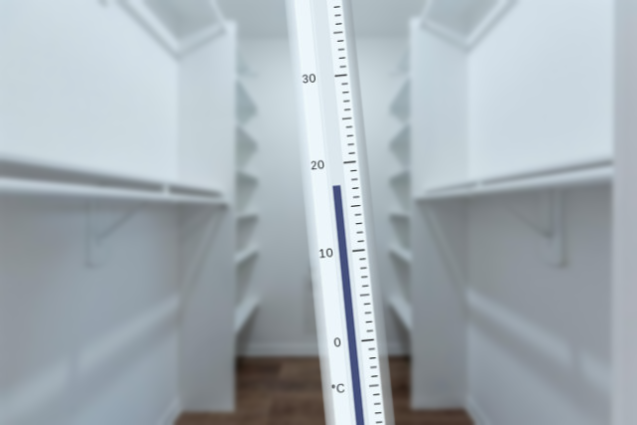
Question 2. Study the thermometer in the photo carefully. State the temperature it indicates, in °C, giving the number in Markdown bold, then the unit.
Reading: **17.5** °C
